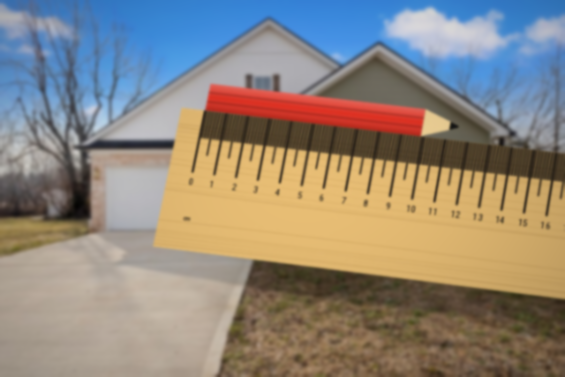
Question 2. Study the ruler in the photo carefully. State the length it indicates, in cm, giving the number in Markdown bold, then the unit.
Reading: **11.5** cm
